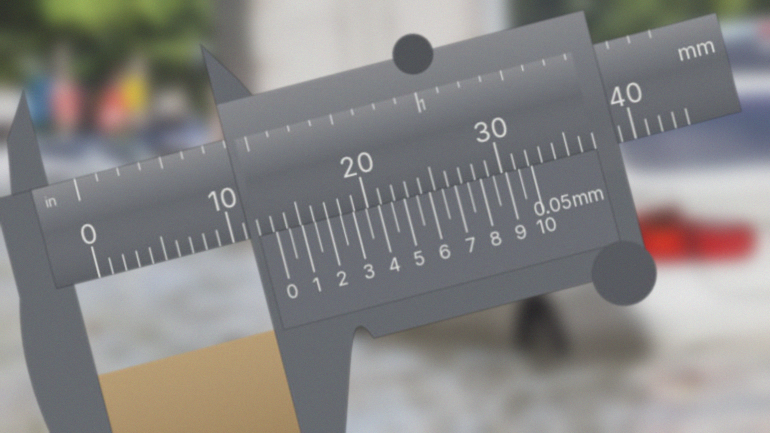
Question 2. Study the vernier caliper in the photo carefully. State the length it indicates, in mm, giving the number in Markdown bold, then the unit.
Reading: **13.2** mm
